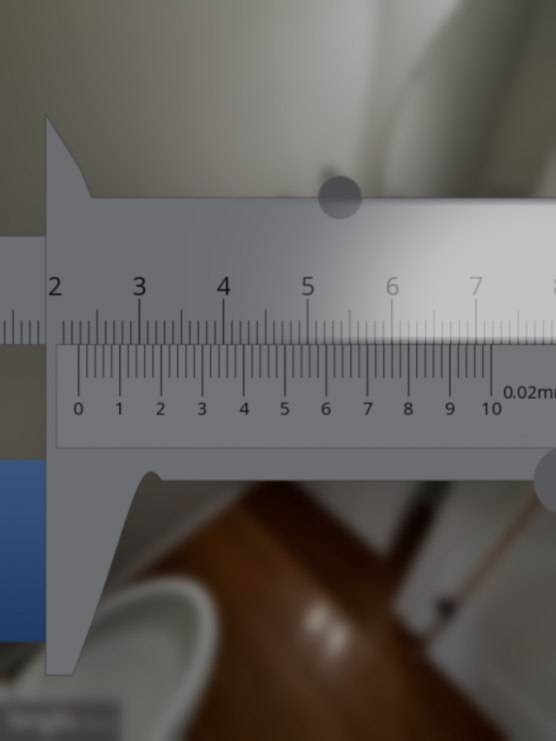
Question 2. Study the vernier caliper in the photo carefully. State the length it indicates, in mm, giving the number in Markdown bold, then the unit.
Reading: **22.8** mm
